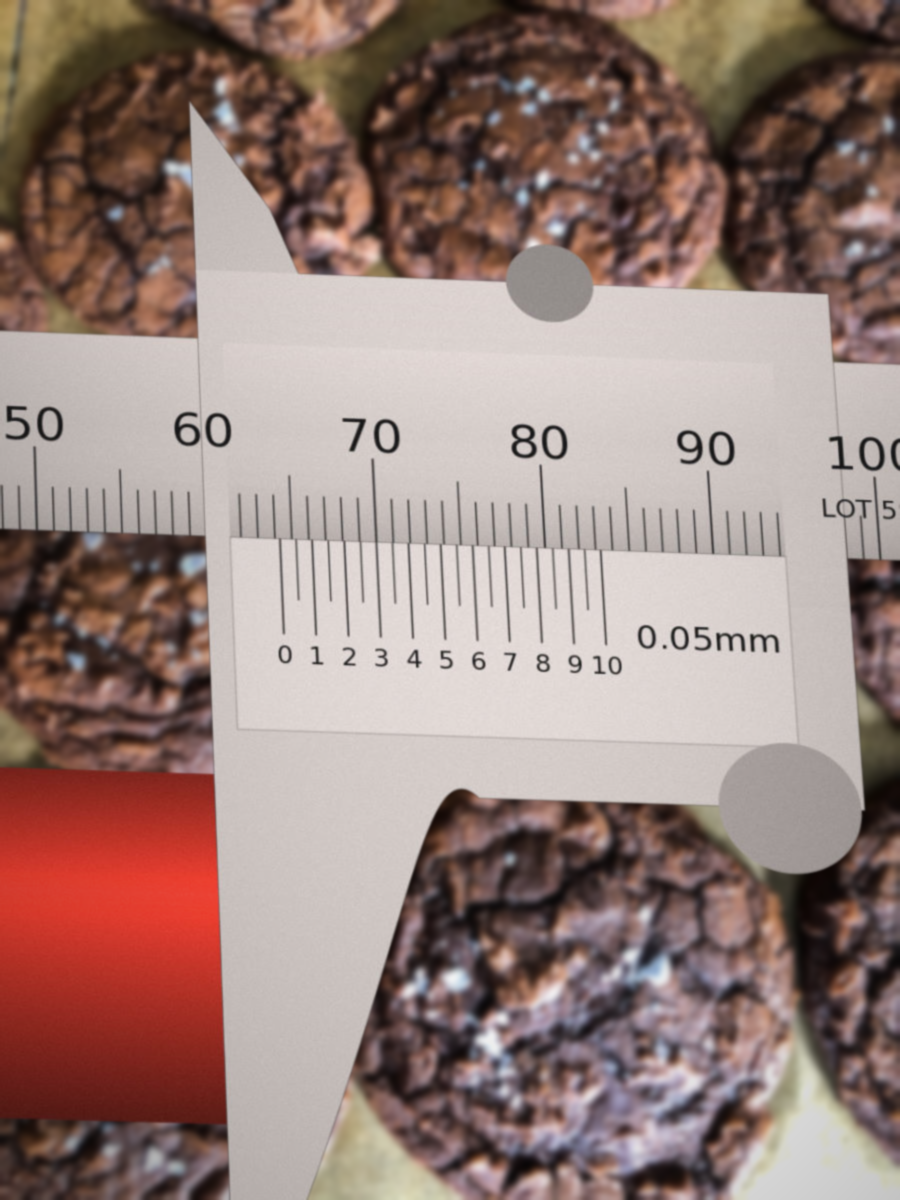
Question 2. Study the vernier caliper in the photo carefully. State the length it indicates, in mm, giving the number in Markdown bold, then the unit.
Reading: **64.3** mm
